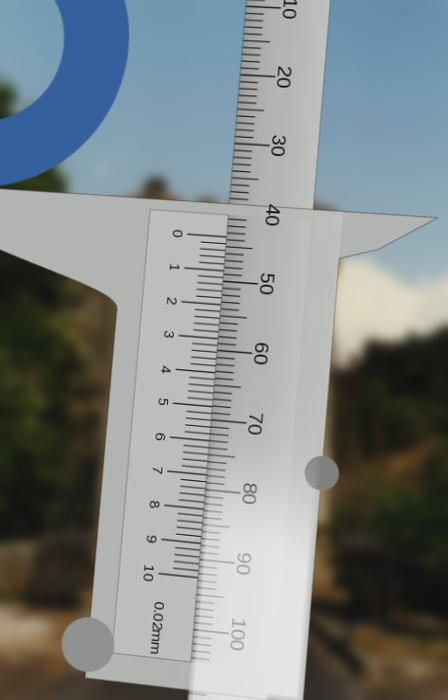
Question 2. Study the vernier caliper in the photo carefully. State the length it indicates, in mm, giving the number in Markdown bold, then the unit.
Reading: **43.6** mm
